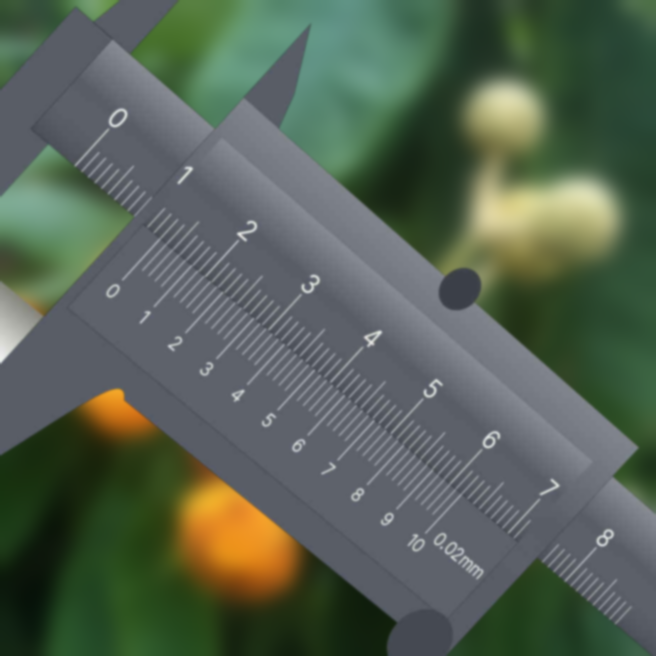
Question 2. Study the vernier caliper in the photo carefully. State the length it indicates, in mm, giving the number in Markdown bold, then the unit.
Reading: **13.0** mm
